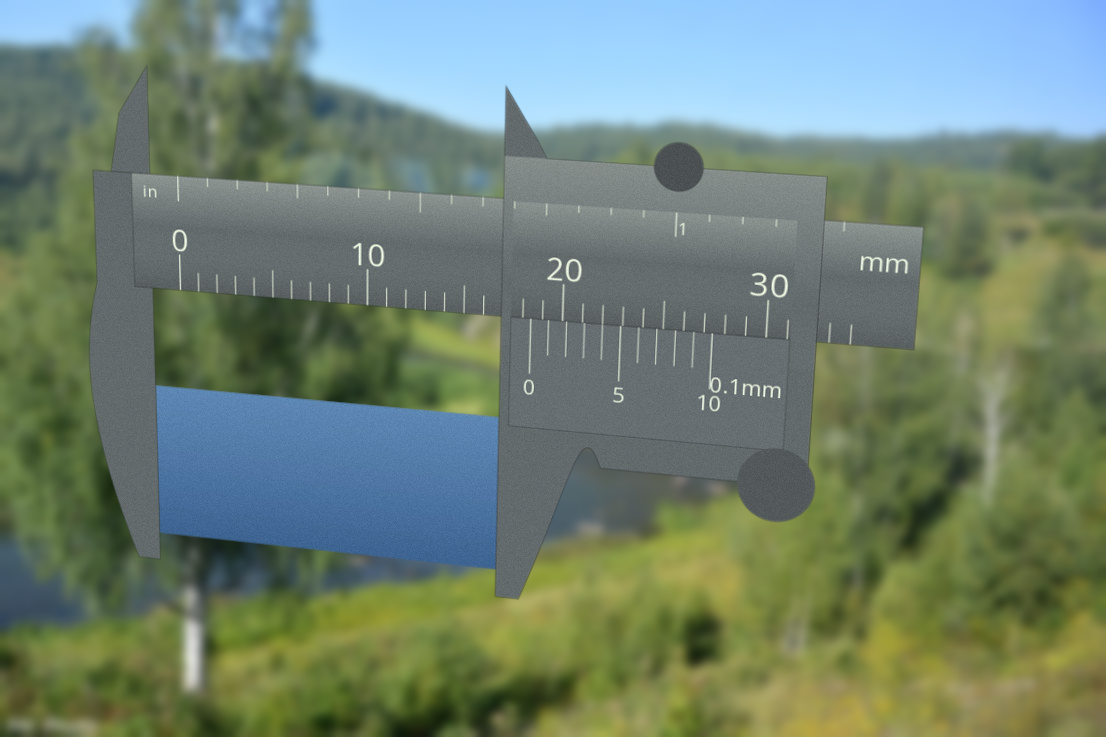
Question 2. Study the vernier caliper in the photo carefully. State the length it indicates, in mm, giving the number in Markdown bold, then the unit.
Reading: **18.4** mm
